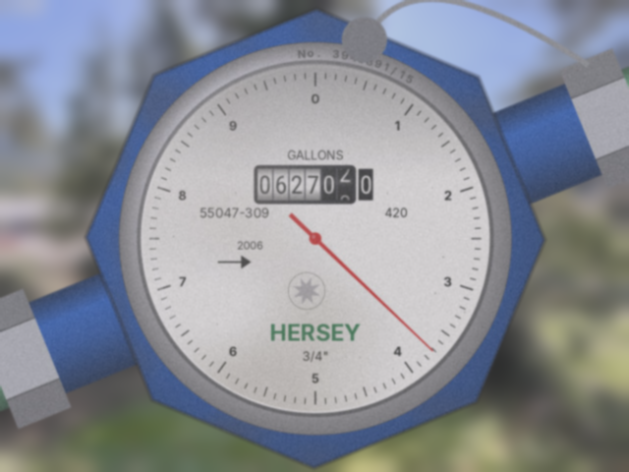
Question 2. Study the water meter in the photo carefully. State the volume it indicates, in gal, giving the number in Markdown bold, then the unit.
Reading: **627023.7** gal
